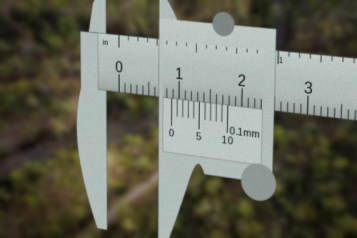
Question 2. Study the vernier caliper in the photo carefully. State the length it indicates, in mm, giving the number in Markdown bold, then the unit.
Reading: **8.8** mm
